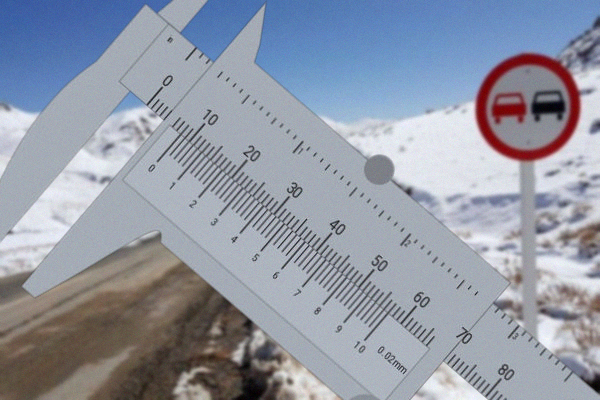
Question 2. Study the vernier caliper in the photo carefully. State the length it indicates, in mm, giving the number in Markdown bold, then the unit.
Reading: **8.0** mm
